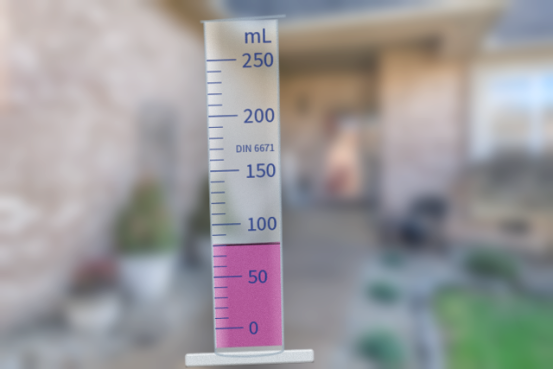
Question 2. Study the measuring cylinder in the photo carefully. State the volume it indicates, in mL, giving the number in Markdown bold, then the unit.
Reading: **80** mL
